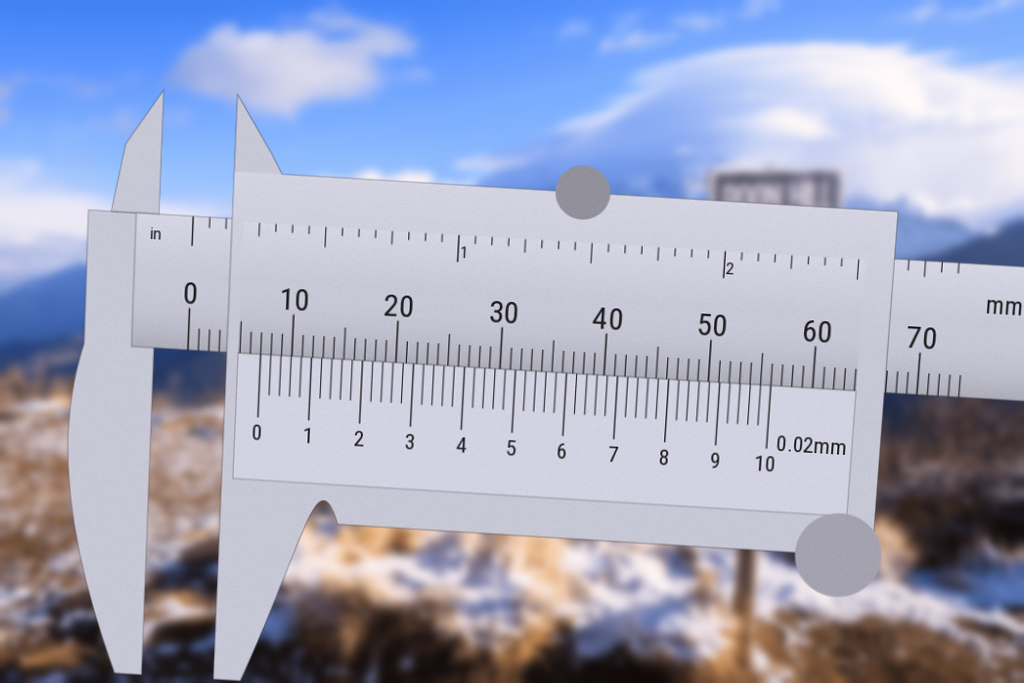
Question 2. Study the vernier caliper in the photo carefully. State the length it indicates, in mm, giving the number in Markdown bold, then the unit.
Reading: **7.0** mm
